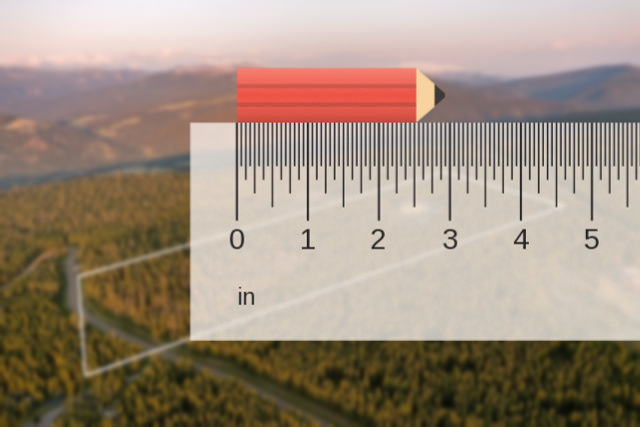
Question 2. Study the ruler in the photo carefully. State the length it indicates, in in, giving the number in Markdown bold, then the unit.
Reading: **2.9375** in
